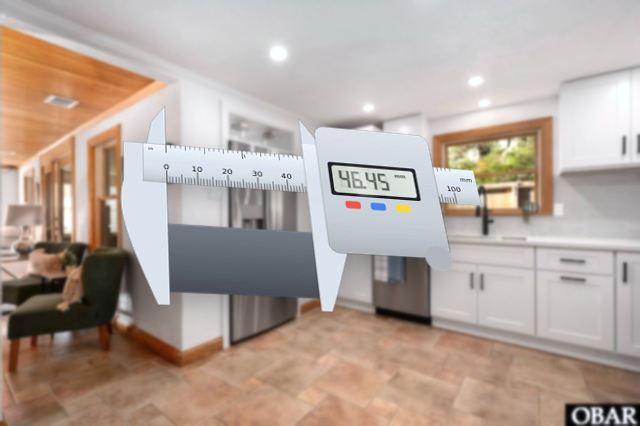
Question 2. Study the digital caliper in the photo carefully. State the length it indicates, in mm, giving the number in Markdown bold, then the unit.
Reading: **46.45** mm
